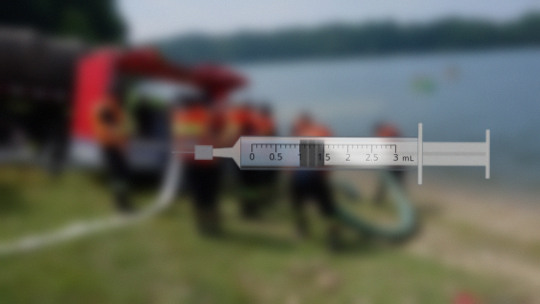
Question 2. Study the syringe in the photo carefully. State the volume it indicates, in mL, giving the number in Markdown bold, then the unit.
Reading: **1** mL
